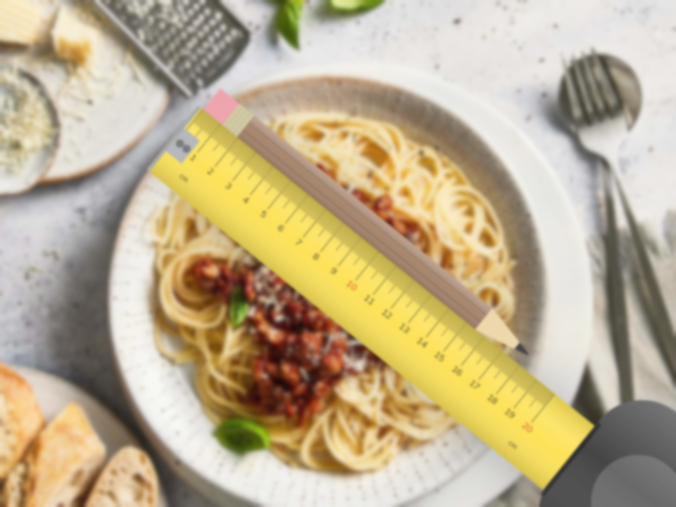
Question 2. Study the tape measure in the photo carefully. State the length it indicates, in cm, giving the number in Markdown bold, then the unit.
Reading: **18** cm
